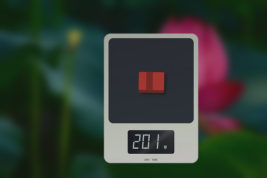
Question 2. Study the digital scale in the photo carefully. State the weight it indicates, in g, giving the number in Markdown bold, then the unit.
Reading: **201** g
